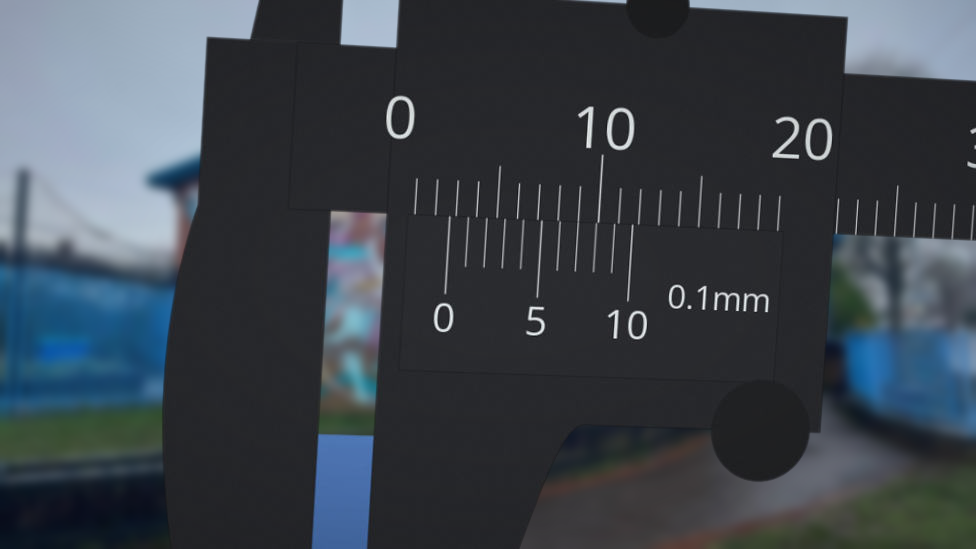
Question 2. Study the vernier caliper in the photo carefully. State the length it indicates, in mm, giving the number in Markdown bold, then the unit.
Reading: **2.7** mm
